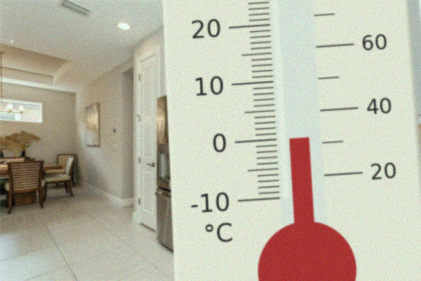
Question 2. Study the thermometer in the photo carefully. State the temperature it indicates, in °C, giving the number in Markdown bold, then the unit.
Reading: **0** °C
